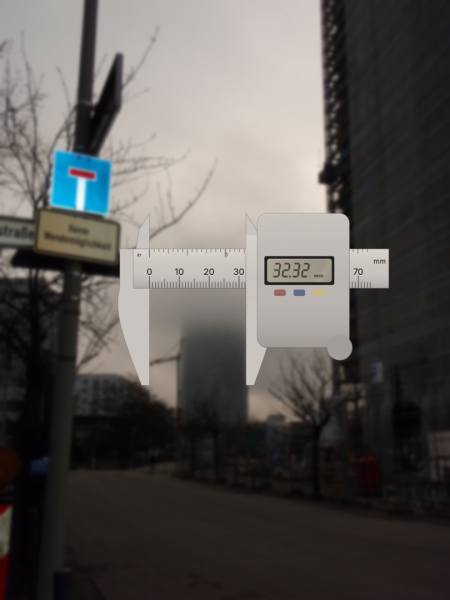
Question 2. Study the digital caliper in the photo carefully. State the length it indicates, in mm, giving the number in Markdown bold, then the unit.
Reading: **32.32** mm
